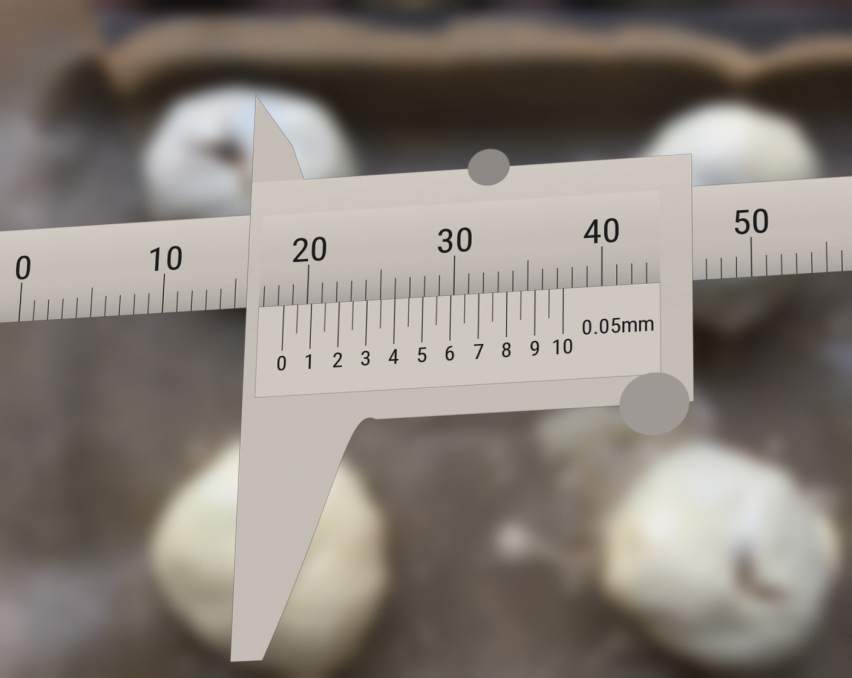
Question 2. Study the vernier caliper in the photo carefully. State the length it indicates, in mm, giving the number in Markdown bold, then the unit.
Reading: **18.4** mm
